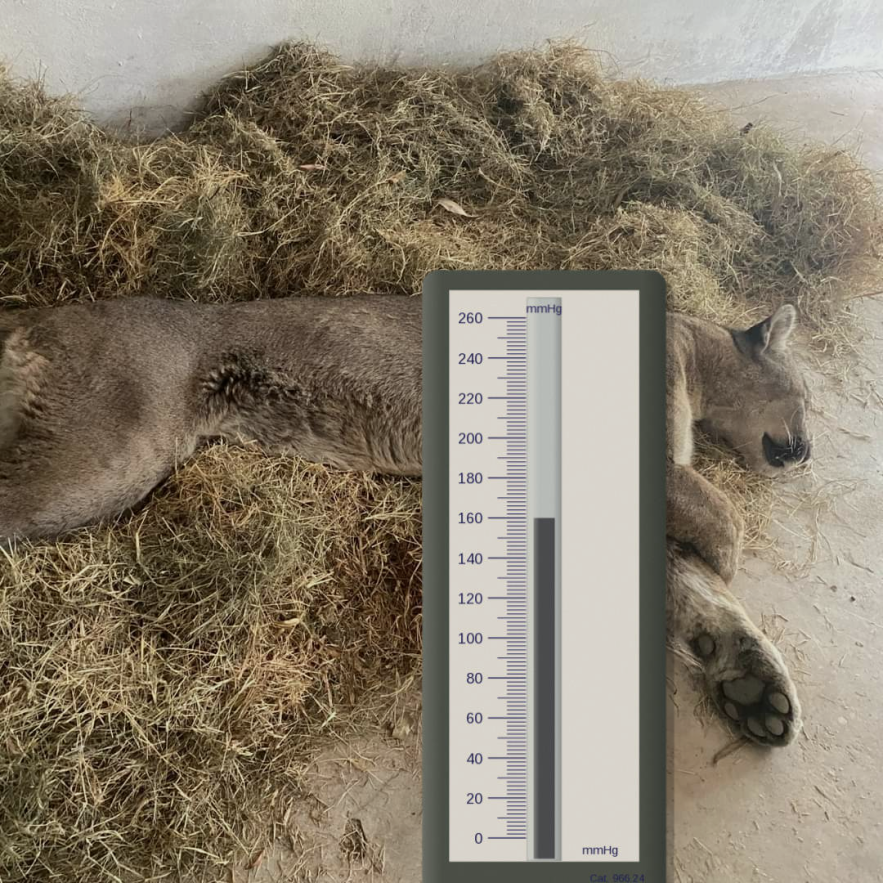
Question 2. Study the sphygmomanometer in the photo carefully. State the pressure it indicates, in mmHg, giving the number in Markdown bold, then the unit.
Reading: **160** mmHg
